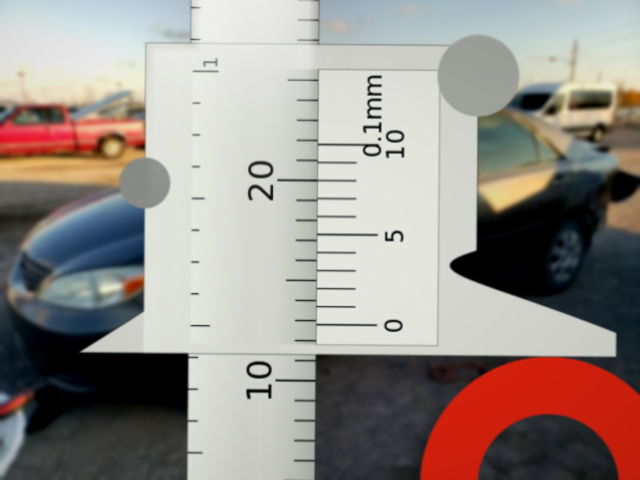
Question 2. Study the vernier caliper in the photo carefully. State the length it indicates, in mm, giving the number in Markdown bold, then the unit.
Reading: **12.8** mm
